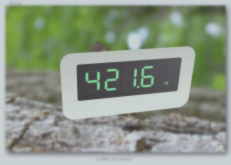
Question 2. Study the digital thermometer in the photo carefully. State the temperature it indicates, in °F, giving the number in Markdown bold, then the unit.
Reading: **421.6** °F
